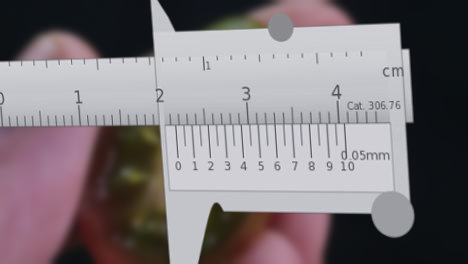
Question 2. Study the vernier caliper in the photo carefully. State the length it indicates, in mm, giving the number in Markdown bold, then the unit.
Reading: **21.6** mm
